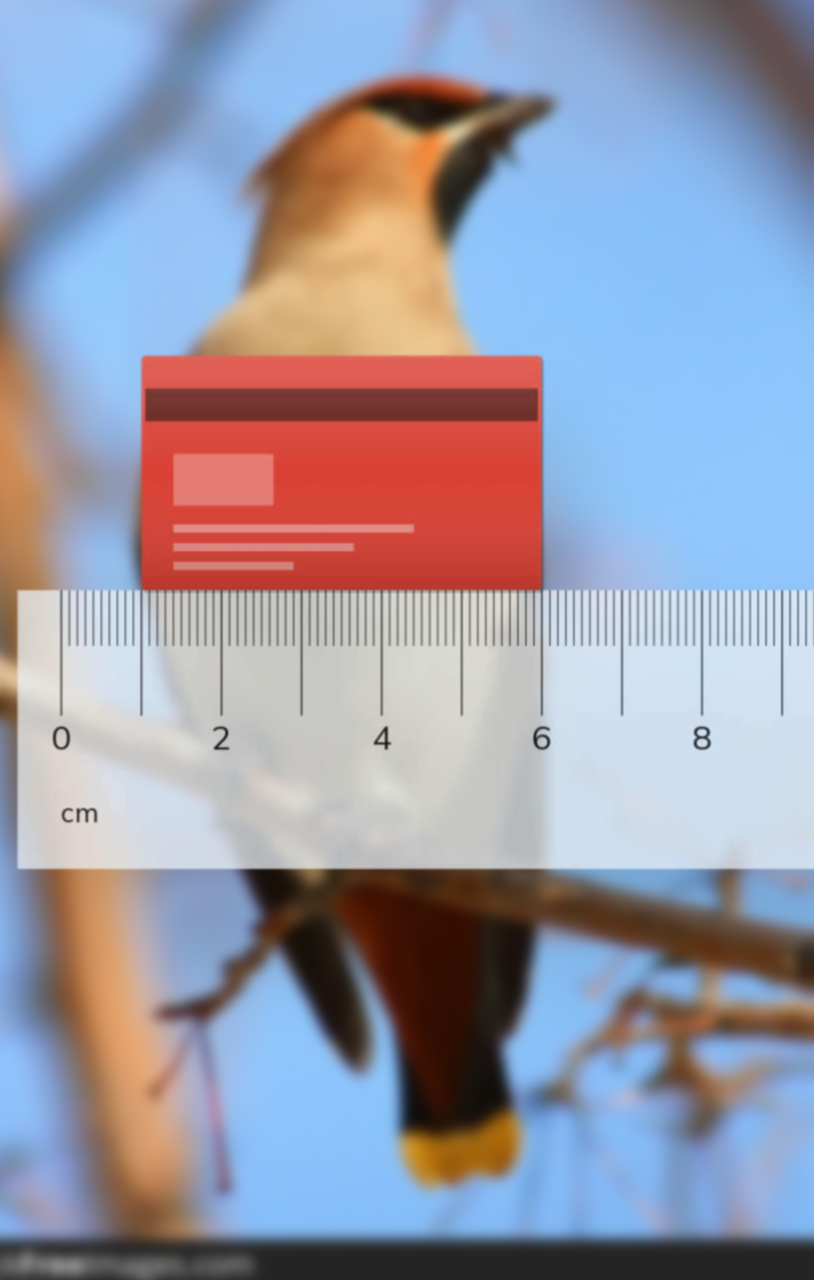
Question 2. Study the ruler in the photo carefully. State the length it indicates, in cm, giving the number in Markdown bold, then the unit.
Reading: **5** cm
